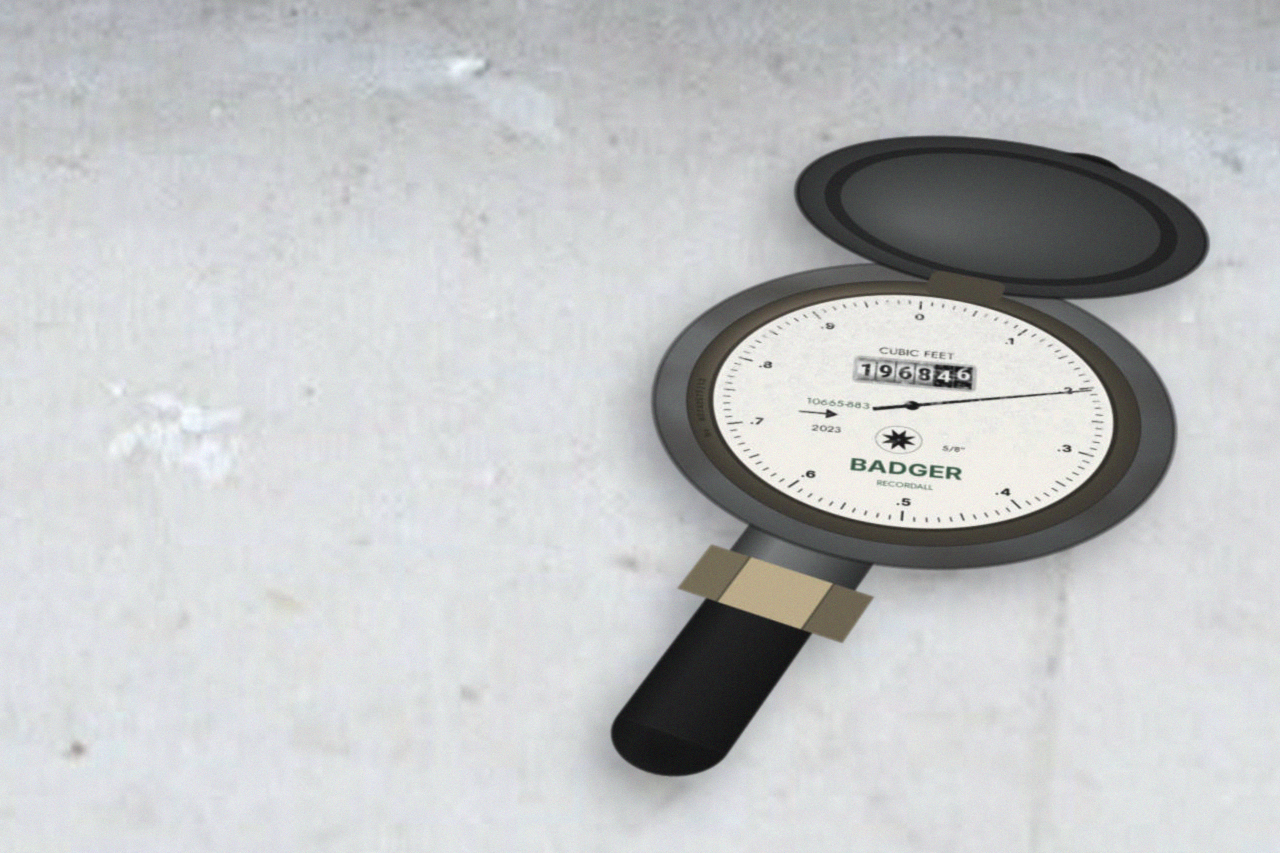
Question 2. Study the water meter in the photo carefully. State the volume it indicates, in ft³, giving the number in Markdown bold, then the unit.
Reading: **196846.20** ft³
